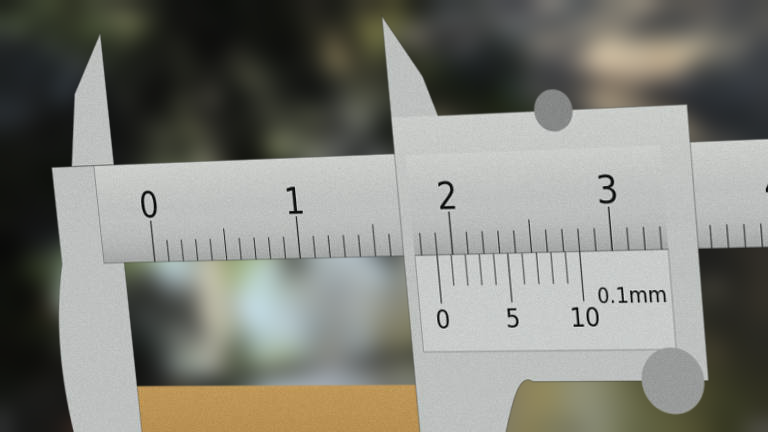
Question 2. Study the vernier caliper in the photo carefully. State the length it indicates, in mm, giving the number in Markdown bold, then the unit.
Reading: **19.0** mm
